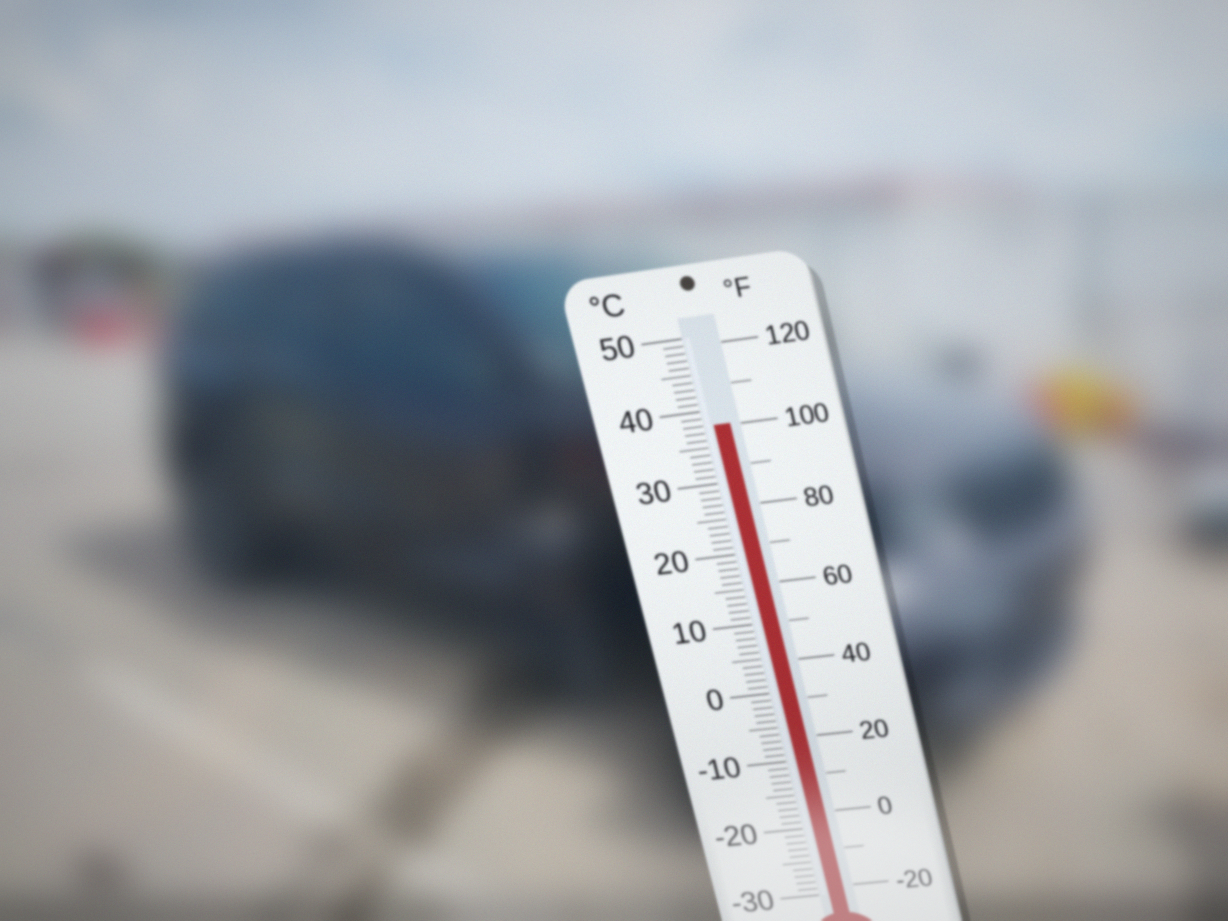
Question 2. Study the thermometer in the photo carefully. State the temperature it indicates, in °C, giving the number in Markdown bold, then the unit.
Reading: **38** °C
